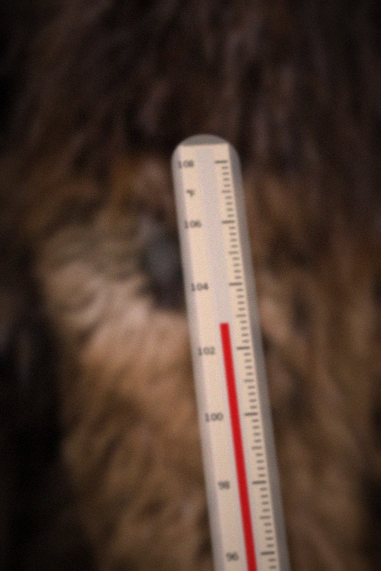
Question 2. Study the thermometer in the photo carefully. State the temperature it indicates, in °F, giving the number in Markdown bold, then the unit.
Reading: **102.8** °F
